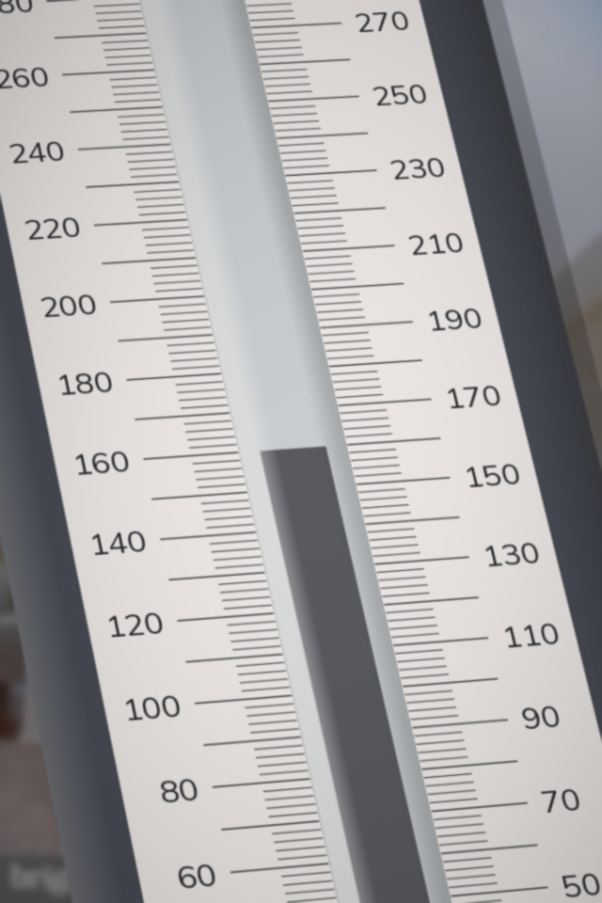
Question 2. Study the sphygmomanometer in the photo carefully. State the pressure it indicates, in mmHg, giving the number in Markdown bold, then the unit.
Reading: **160** mmHg
